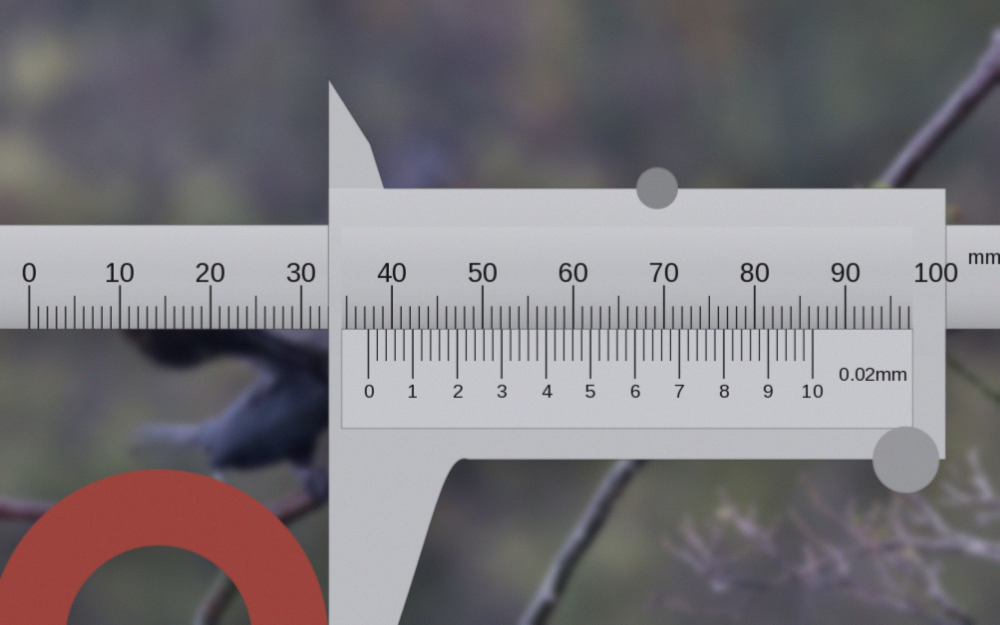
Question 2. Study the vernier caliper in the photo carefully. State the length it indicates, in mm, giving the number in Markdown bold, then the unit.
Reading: **37.4** mm
